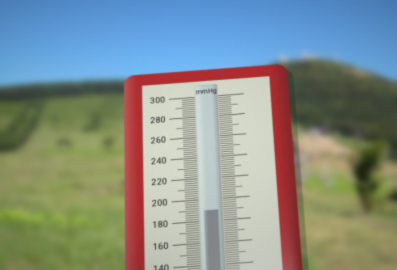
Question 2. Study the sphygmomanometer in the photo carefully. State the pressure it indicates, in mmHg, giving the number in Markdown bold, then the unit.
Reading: **190** mmHg
